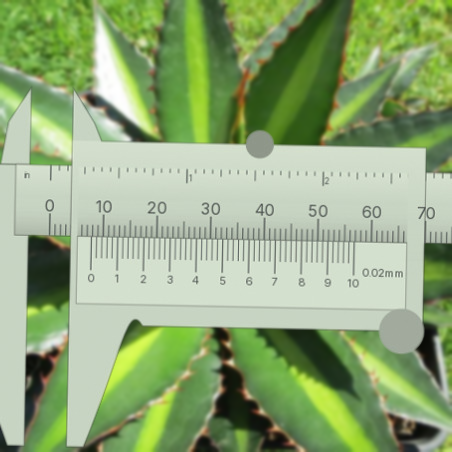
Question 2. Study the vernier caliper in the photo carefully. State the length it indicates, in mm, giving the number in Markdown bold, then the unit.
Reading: **7.8** mm
